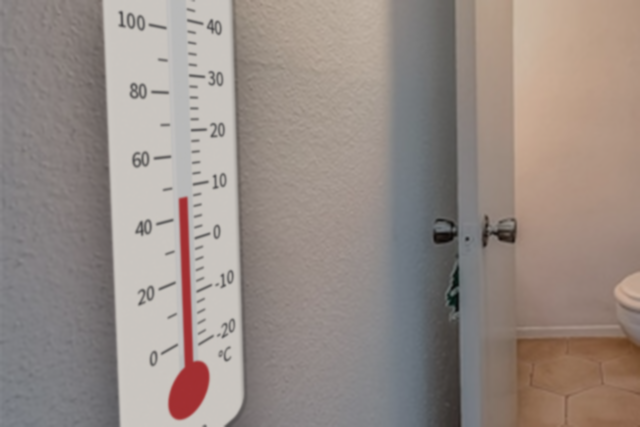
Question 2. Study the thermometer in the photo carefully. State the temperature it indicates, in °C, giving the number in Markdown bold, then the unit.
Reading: **8** °C
